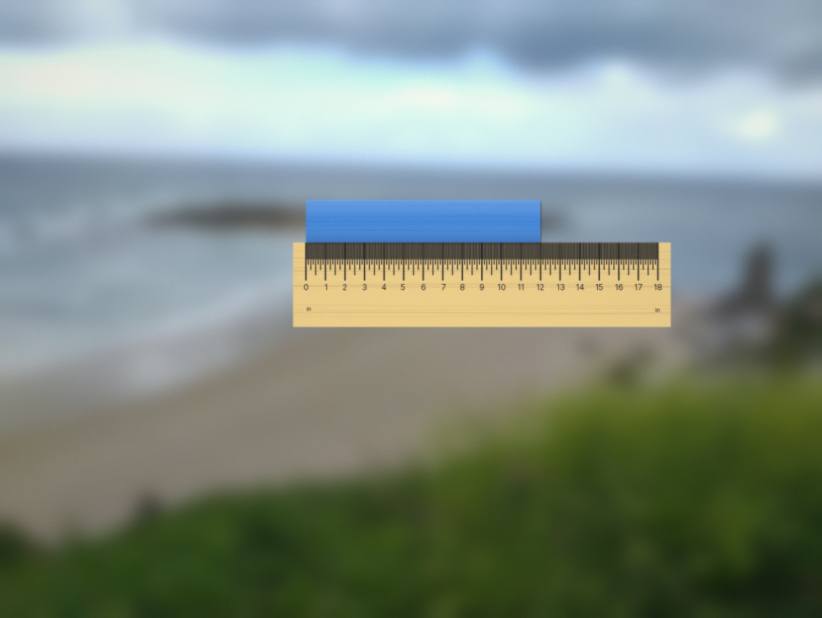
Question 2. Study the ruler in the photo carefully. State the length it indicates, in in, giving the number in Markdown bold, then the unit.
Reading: **12** in
